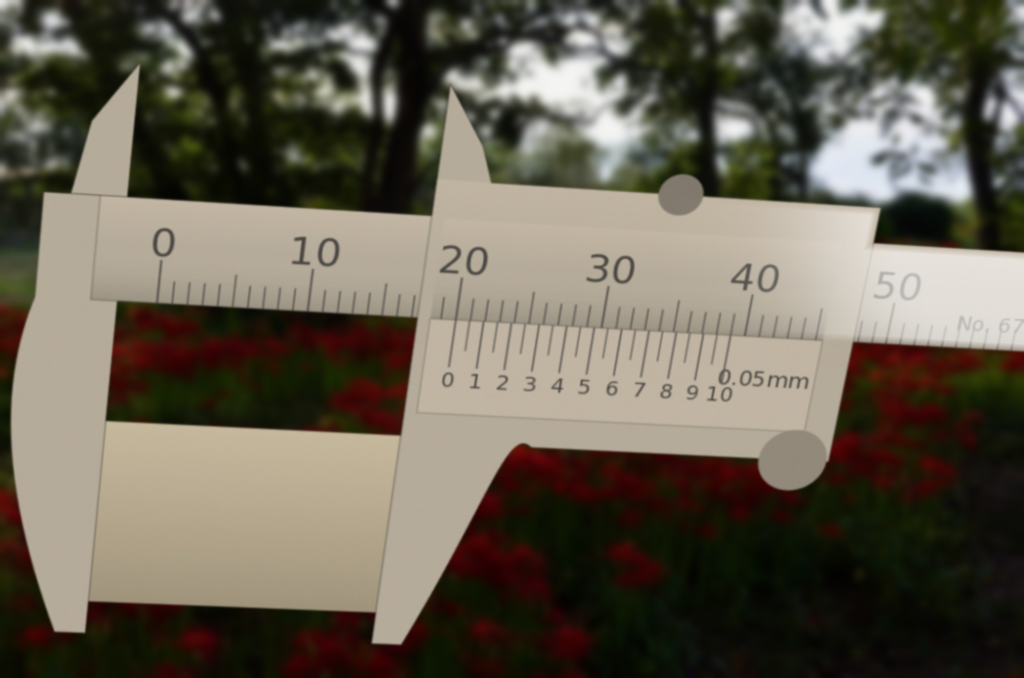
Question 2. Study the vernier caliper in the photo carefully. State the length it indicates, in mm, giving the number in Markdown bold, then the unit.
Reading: **20.0** mm
